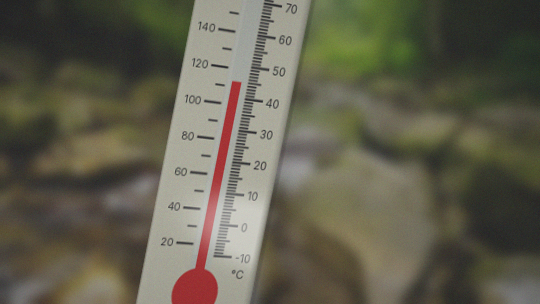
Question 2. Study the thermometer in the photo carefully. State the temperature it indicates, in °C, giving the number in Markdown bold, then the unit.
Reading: **45** °C
